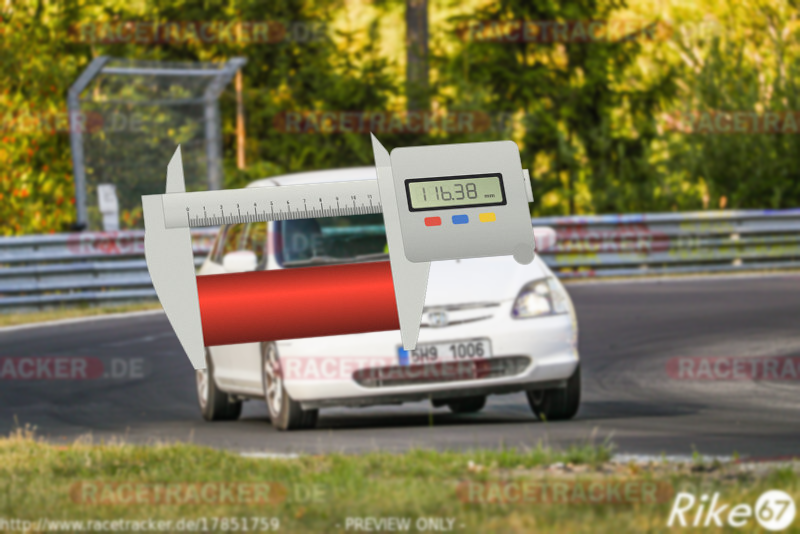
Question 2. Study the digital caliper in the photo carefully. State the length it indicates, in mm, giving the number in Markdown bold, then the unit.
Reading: **116.38** mm
